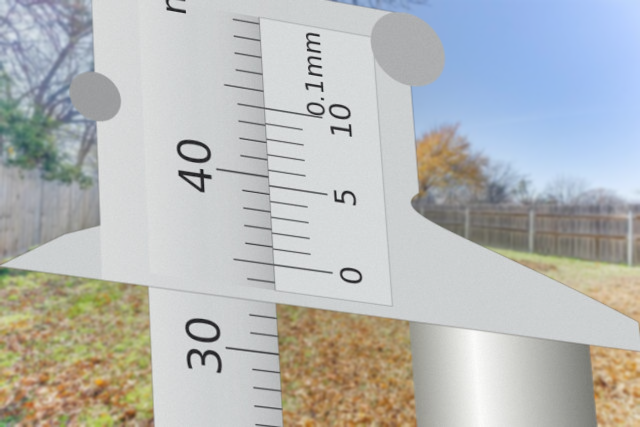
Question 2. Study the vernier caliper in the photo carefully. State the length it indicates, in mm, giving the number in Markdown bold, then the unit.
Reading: **35.0** mm
